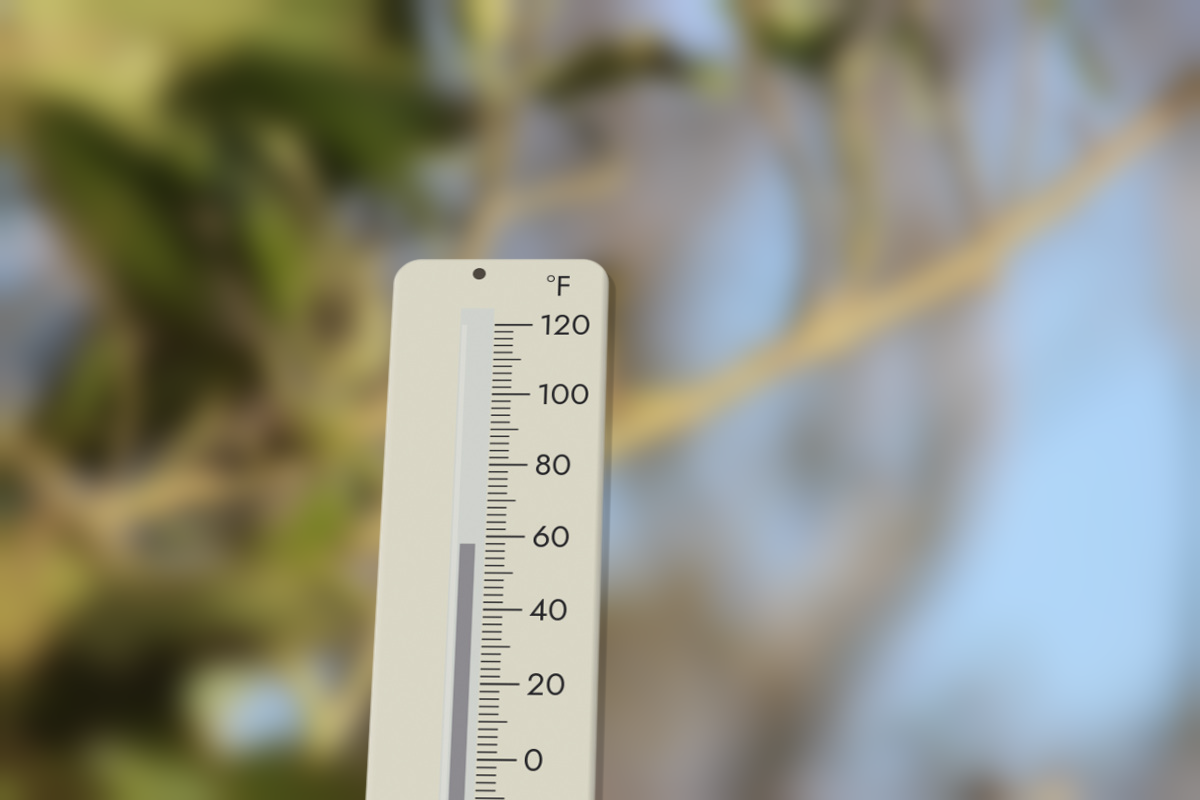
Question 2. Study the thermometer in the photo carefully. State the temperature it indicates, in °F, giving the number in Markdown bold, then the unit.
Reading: **58** °F
